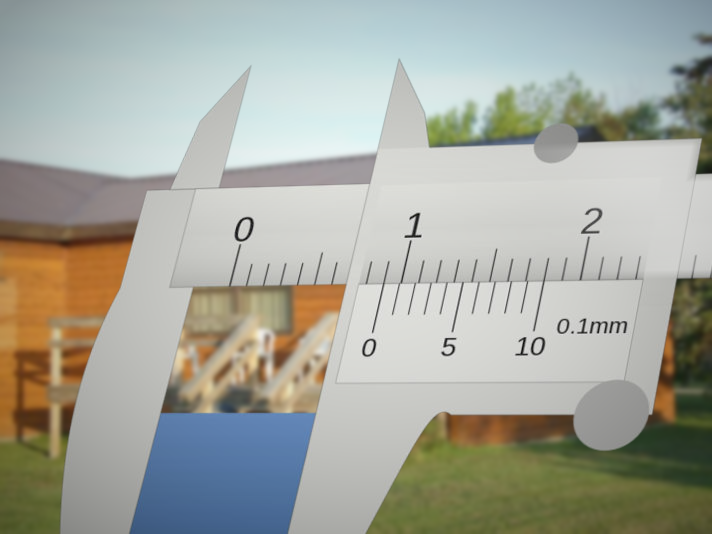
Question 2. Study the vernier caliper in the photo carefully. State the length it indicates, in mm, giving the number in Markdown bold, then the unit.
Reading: **9.0** mm
